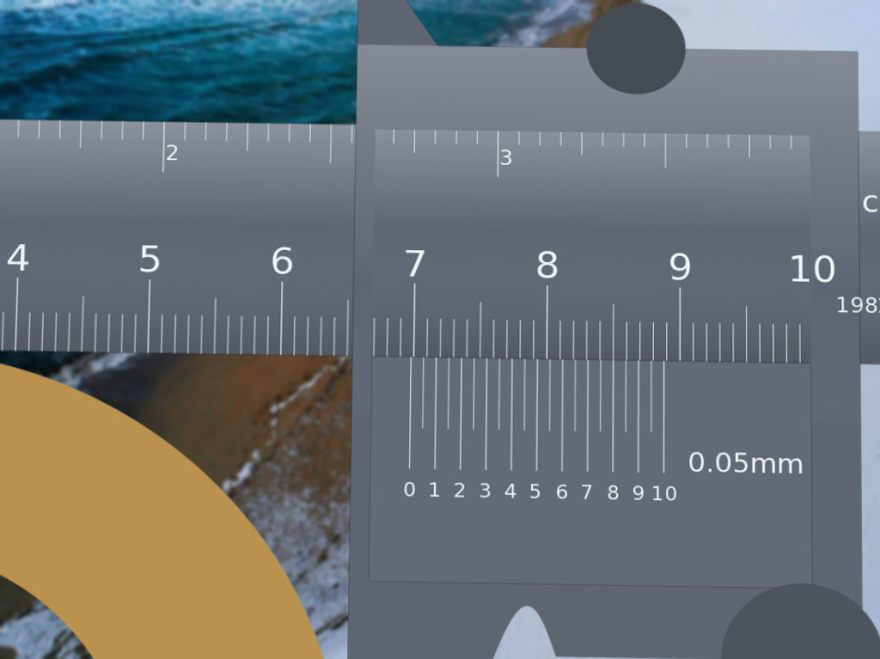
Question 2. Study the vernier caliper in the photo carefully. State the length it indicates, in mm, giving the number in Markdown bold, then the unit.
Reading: **69.8** mm
